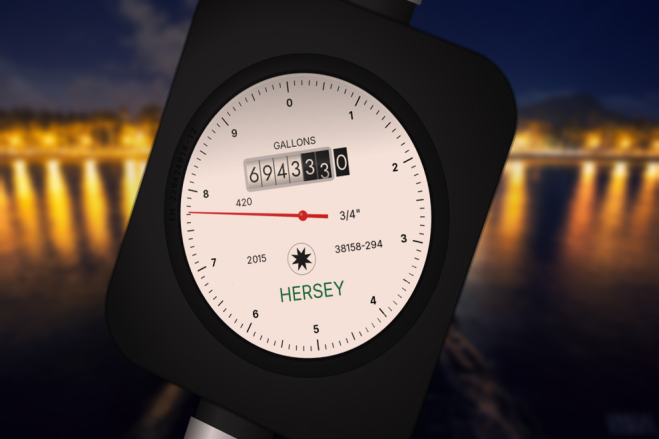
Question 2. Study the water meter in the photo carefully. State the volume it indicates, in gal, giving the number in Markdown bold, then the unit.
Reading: **6943327.7** gal
